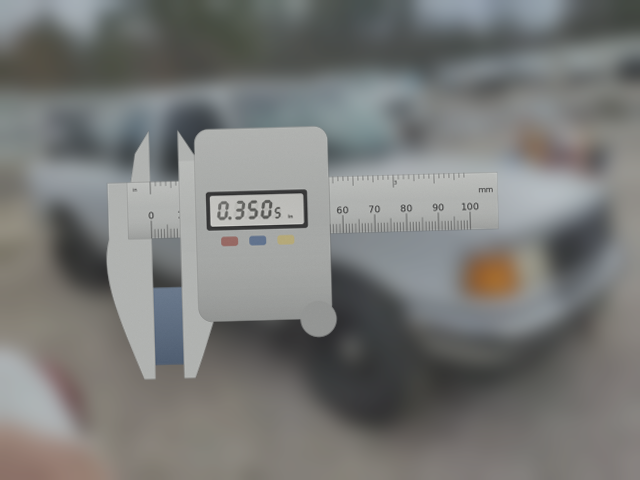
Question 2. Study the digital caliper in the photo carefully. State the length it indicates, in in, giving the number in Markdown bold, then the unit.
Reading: **0.3505** in
